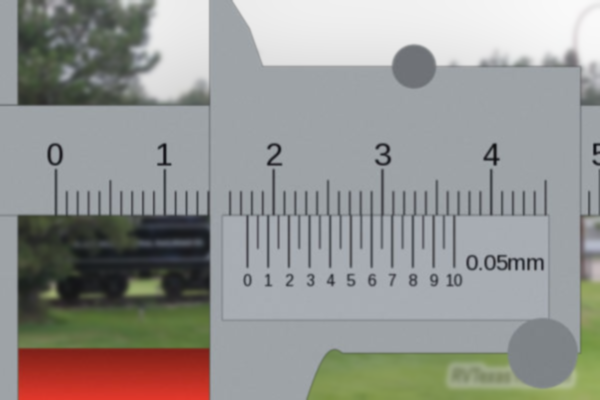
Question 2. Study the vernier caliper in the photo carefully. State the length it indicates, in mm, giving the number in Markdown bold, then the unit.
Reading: **17.6** mm
